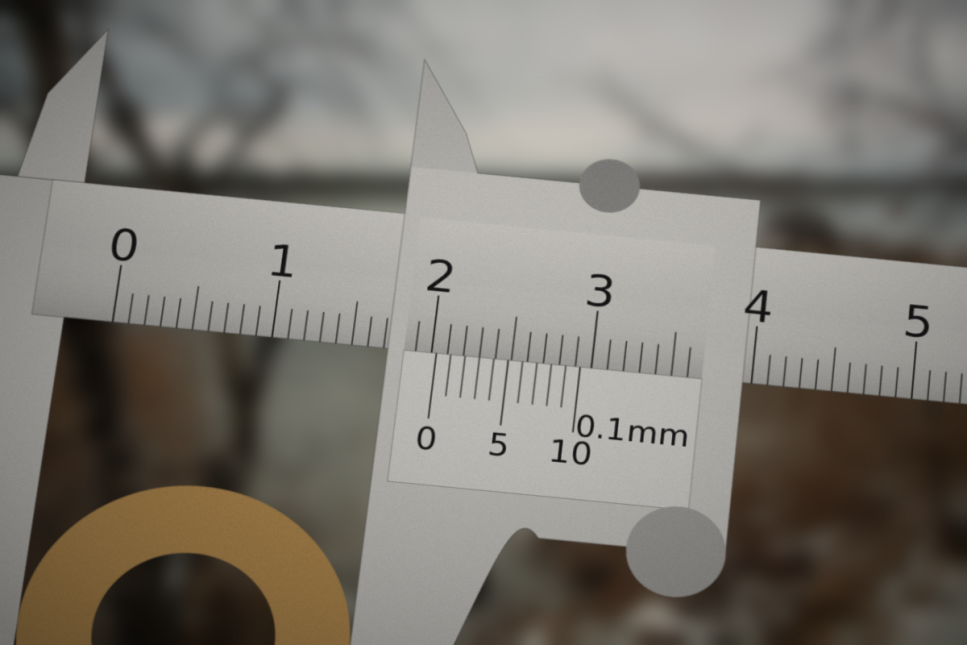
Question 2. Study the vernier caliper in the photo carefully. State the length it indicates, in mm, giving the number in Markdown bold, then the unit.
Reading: **20.3** mm
